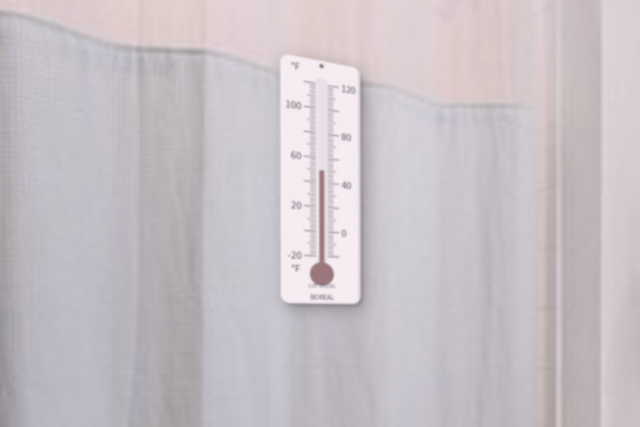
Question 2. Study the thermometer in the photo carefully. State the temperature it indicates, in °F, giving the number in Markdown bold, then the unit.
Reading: **50** °F
